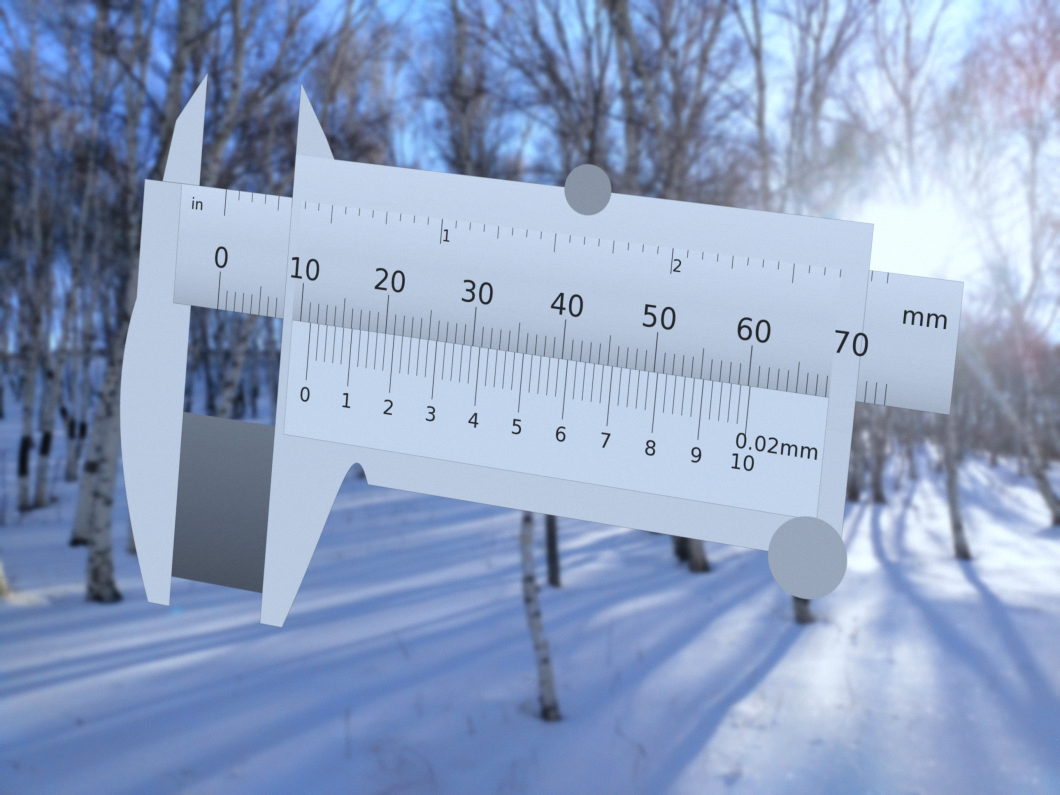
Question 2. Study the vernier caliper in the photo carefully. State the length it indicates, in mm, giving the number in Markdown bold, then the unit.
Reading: **11.2** mm
